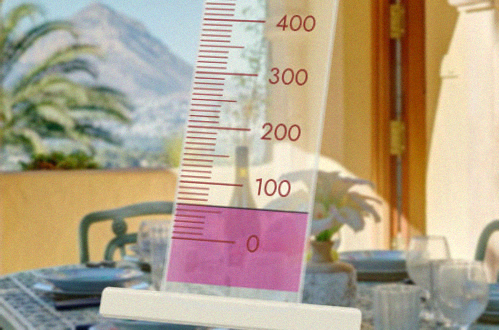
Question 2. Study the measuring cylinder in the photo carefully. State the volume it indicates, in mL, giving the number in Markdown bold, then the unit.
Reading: **60** mL
